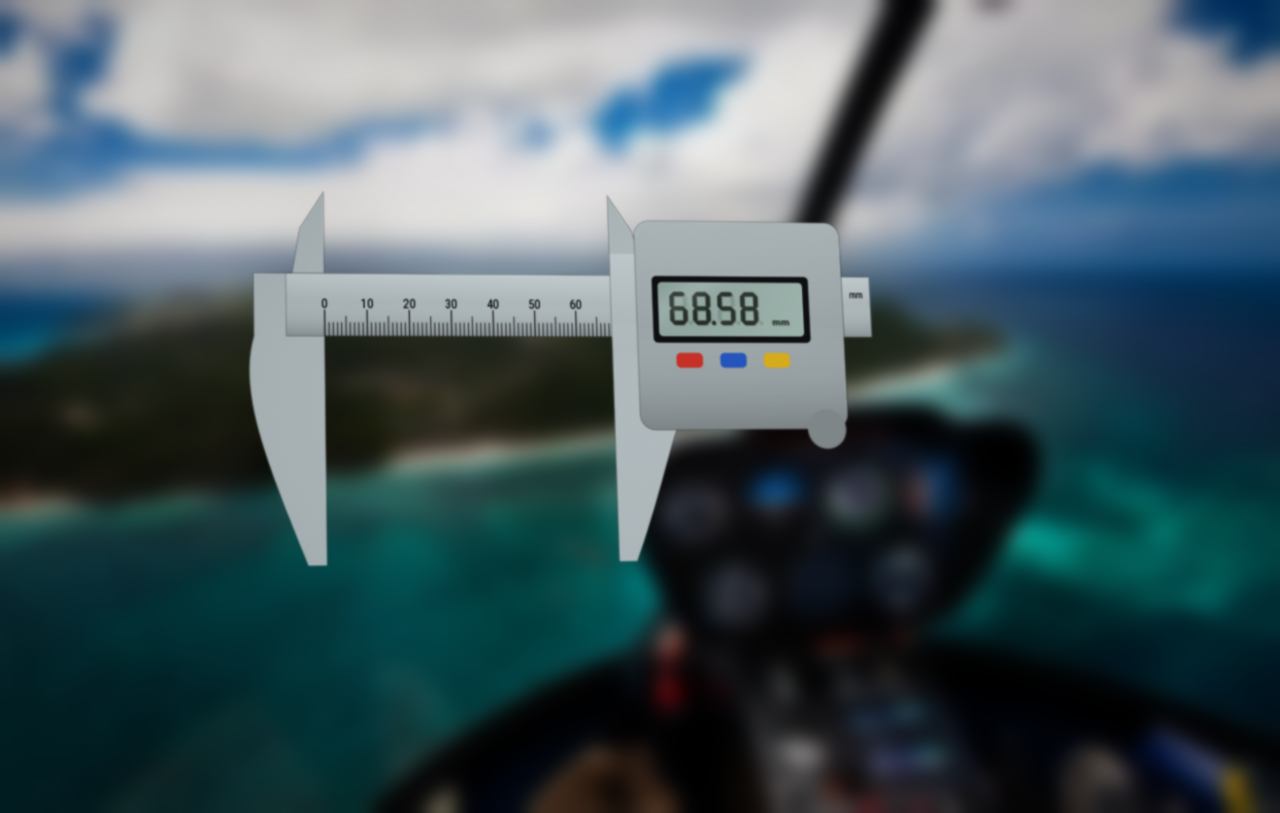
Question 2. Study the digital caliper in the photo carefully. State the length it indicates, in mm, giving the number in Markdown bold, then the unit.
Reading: **68.58** mm
